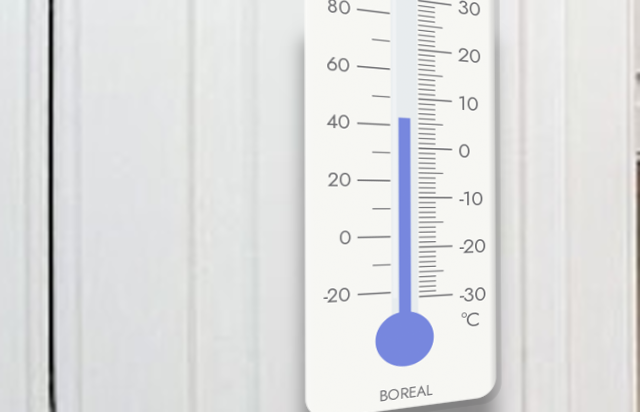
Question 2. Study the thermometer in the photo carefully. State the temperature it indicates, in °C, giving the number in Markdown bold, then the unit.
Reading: **6** °C
